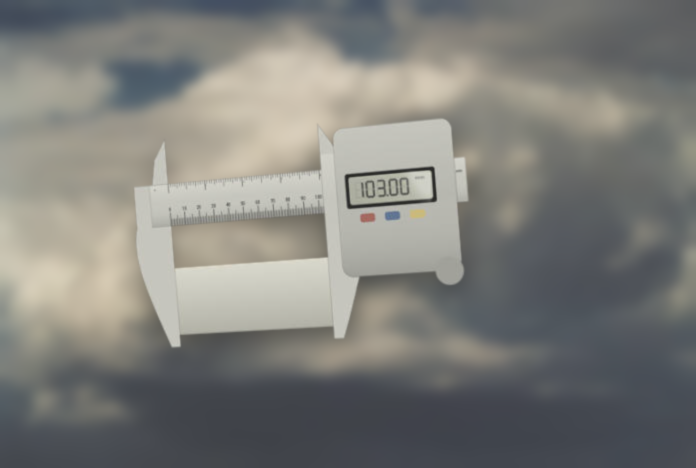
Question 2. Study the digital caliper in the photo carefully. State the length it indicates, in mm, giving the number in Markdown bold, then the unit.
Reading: **103.00** mm
